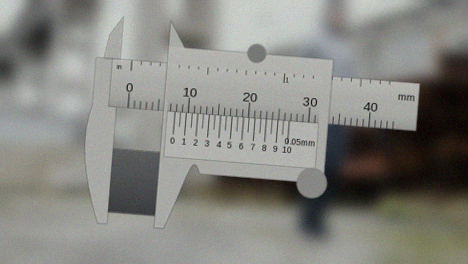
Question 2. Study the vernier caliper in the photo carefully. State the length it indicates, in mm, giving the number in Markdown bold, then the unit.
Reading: **7.8** mm
